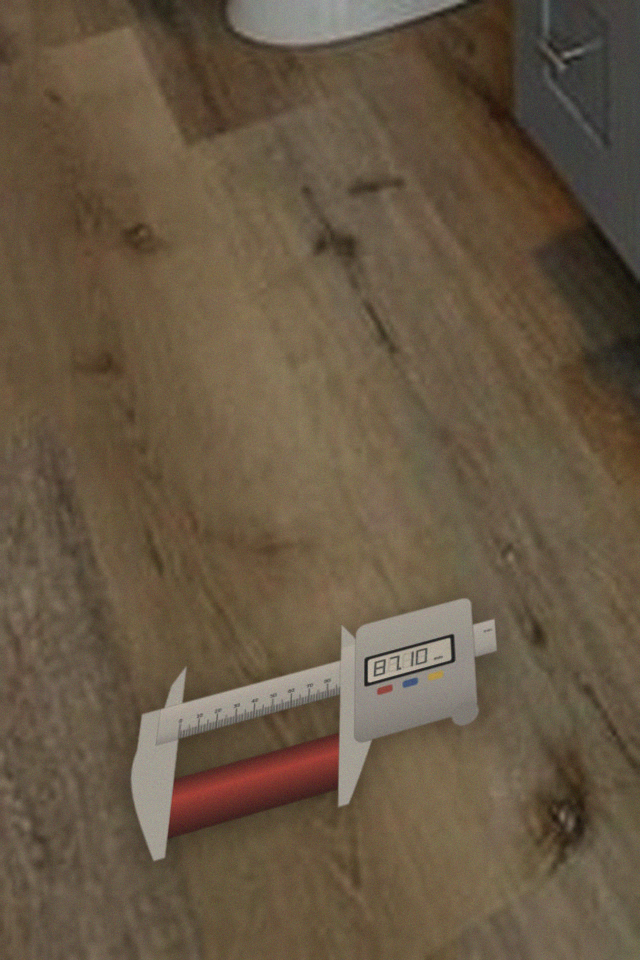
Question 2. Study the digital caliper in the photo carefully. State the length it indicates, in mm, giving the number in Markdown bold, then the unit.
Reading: **87.10** mm
